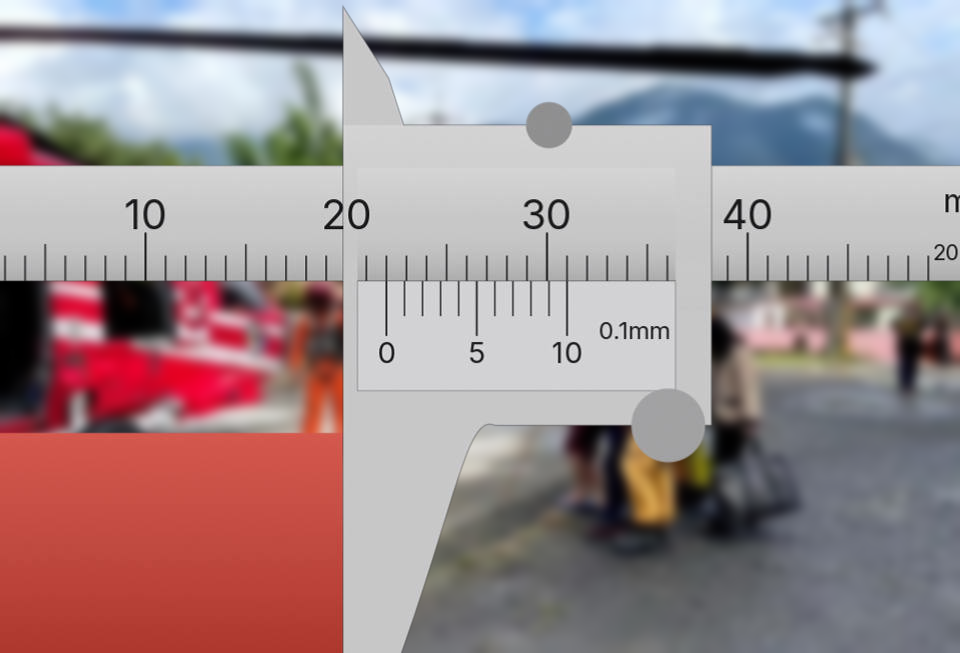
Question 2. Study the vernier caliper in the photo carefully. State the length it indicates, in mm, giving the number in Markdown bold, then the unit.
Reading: **22.0** mm
